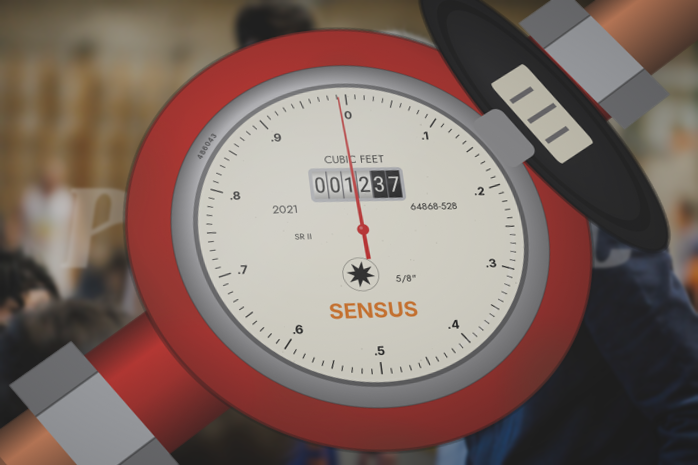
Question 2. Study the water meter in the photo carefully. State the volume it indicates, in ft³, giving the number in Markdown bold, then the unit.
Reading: **1236.99** ft³
